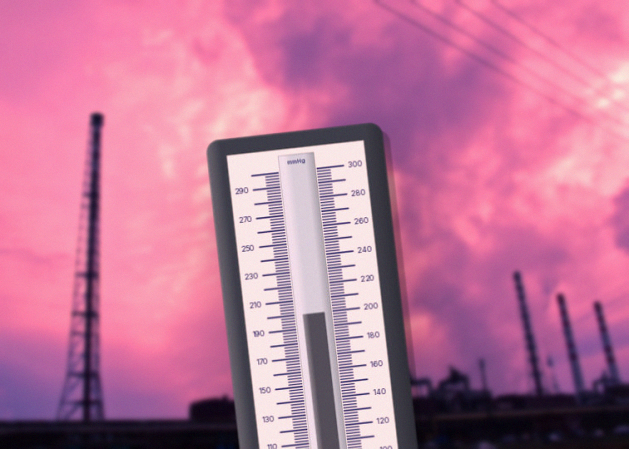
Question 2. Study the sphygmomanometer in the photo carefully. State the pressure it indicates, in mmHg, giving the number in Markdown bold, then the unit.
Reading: **200** mmHg
